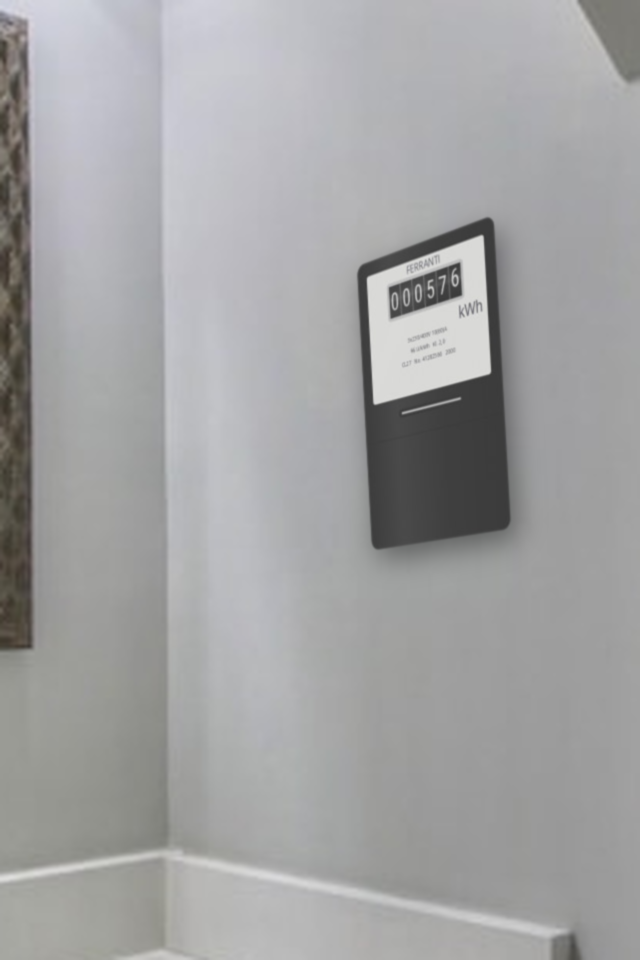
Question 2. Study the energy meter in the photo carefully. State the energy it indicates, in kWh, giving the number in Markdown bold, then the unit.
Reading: **576** kWh
